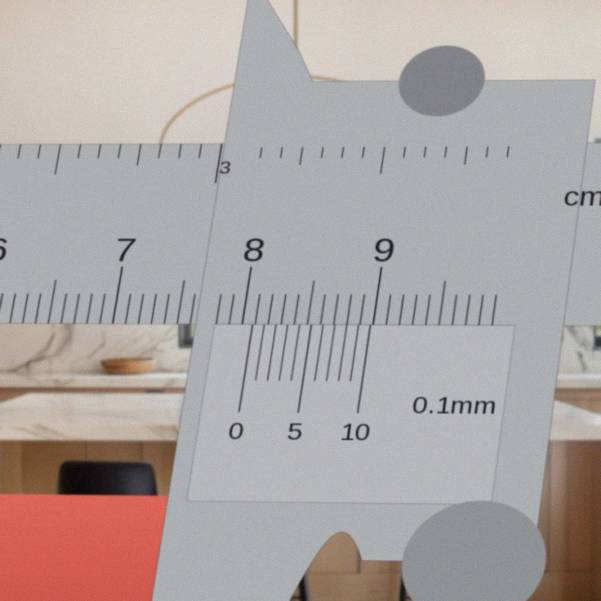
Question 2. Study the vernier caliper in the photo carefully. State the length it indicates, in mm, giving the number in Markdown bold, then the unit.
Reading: **80.8** mm
